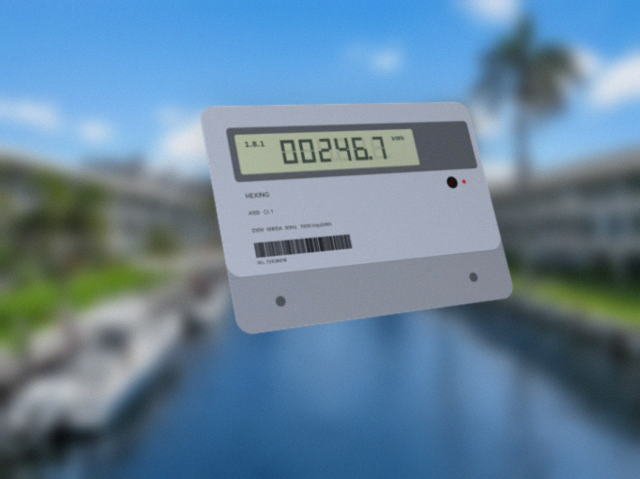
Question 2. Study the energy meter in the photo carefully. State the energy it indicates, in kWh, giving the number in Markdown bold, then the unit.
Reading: **246.7** kWh
